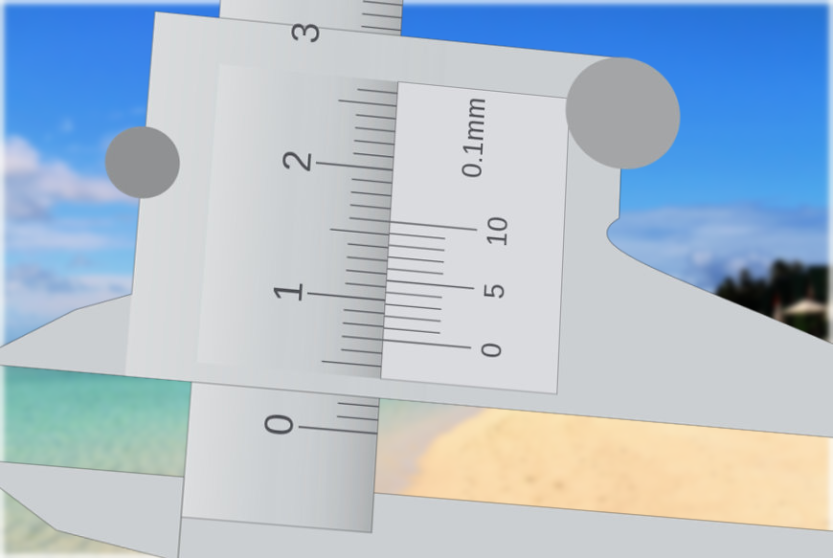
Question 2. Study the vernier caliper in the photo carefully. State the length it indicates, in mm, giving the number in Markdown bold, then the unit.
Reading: **7.0** mm
